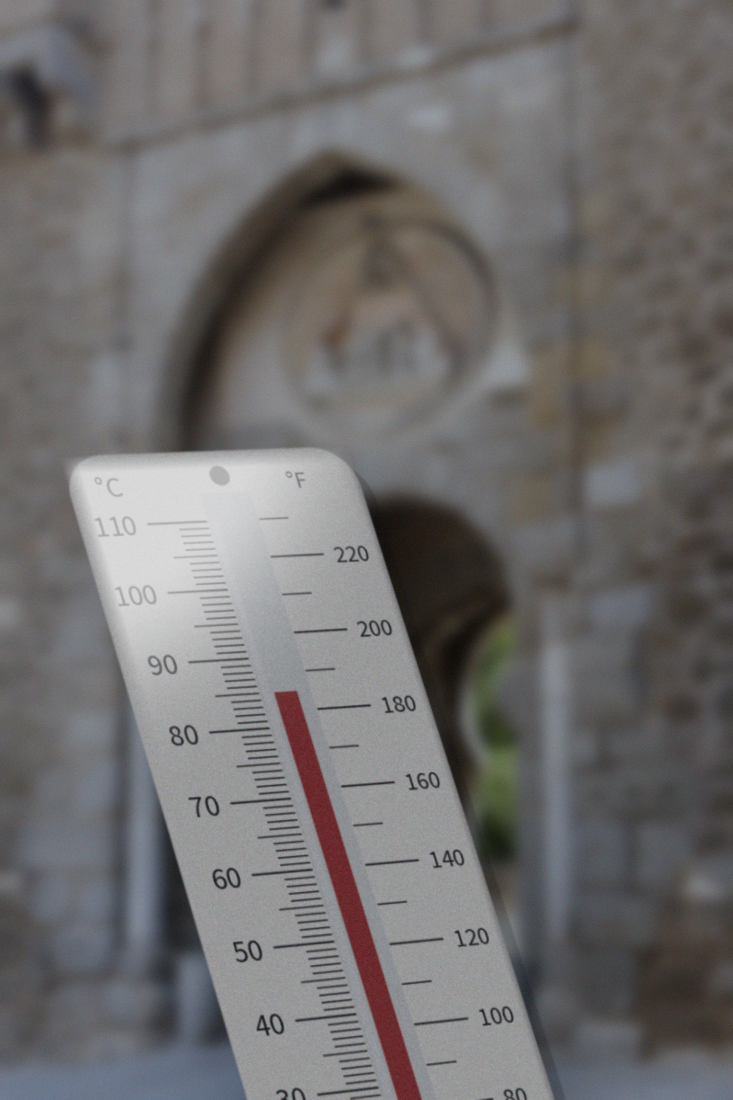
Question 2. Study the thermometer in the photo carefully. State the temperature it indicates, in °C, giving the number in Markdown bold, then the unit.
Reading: **85** °C
